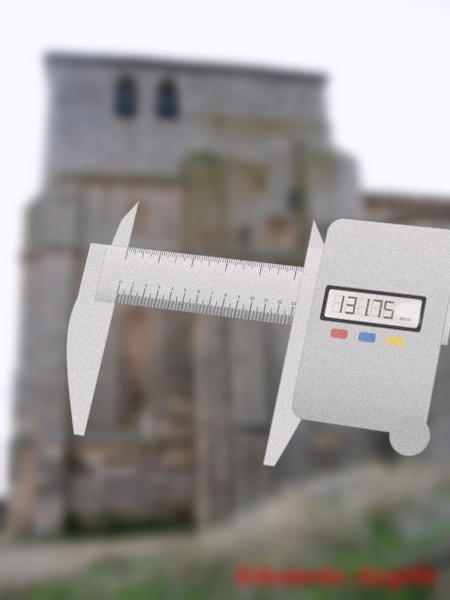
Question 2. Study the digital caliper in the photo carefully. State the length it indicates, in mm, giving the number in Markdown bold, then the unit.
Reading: **131.75** mm
